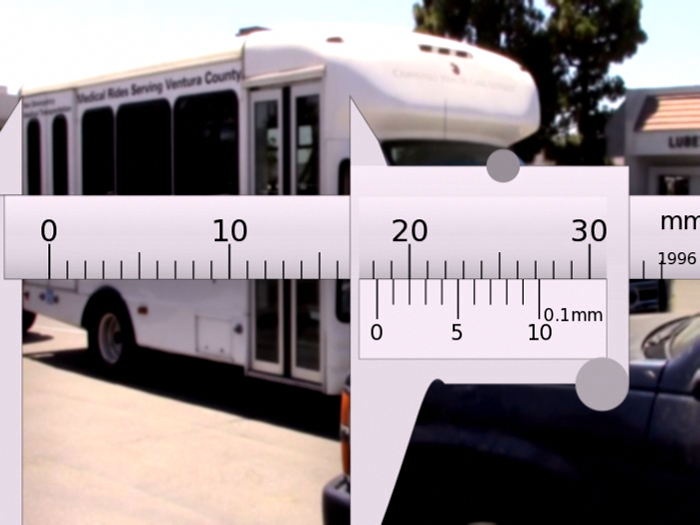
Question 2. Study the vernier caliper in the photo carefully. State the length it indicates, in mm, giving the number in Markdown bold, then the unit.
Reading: **18.2** mm
